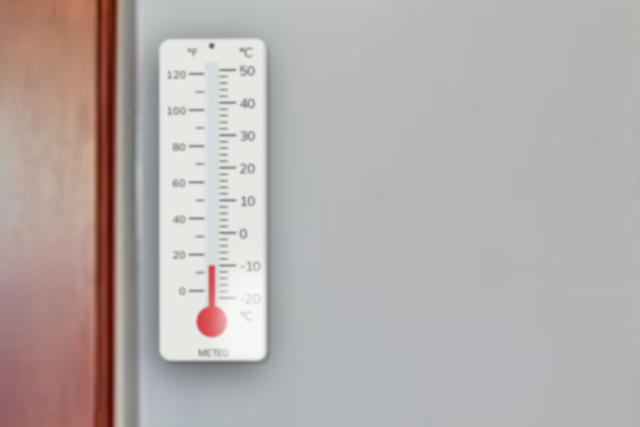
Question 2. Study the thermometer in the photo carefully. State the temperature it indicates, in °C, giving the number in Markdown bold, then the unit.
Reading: **-10** °C
